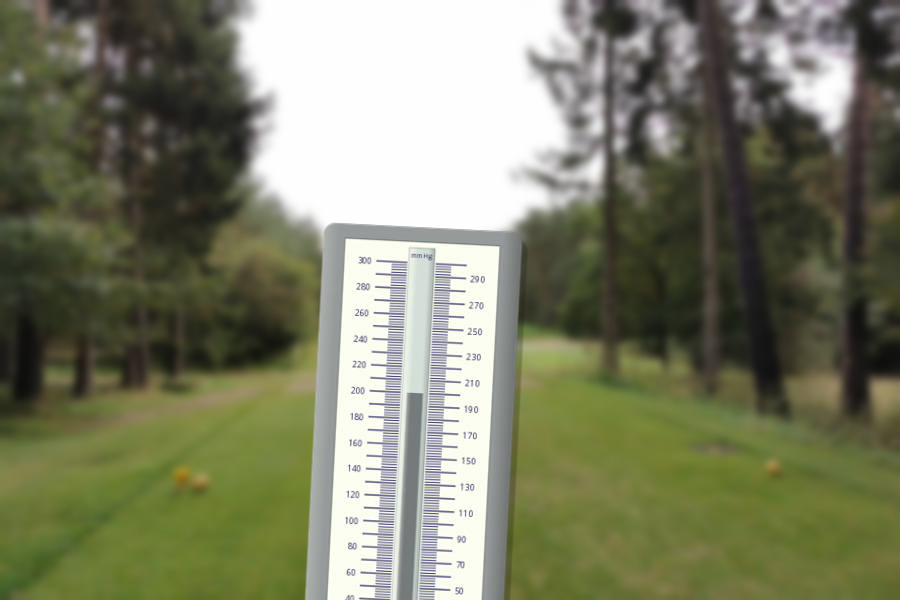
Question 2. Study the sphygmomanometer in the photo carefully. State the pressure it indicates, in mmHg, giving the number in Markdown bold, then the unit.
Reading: **200** mmHg
